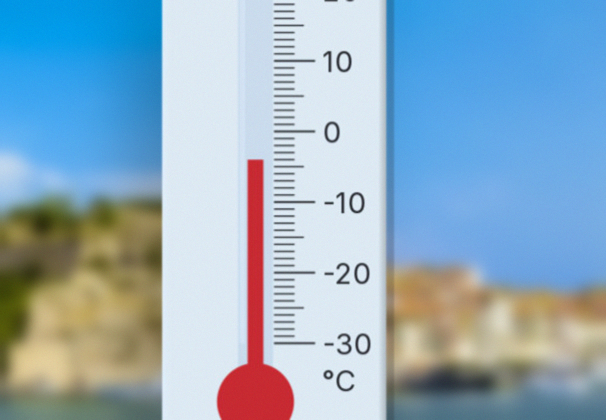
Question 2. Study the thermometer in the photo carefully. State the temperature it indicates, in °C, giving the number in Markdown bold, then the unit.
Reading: **-4** °C
